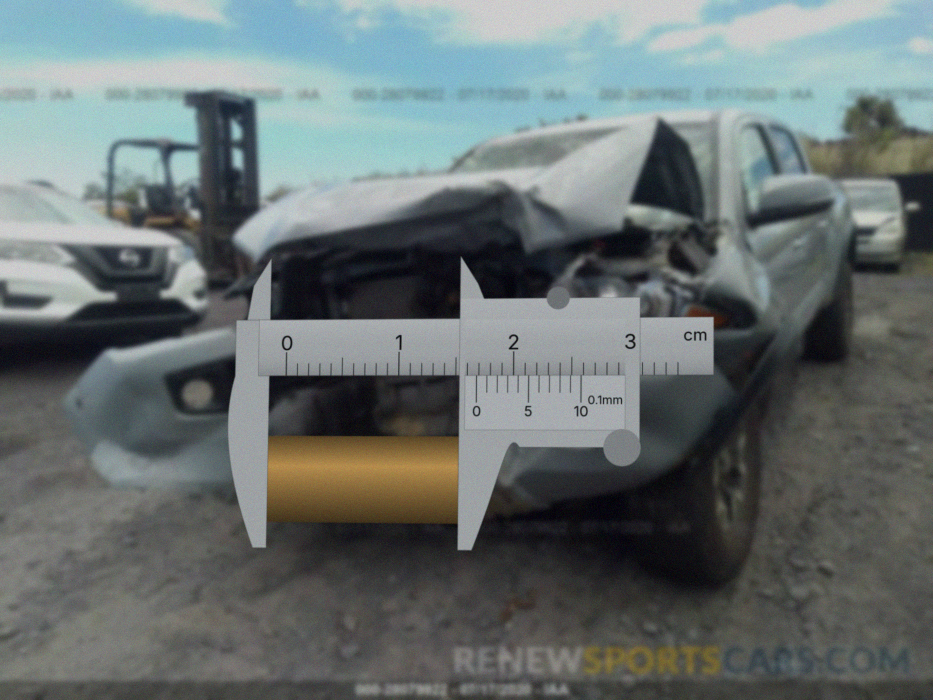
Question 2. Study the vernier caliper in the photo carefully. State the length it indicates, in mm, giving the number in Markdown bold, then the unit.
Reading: **16.8** mm
